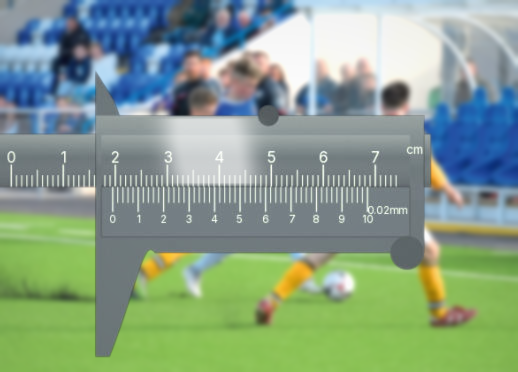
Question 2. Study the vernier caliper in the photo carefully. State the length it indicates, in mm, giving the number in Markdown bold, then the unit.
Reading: **19.5** mm
